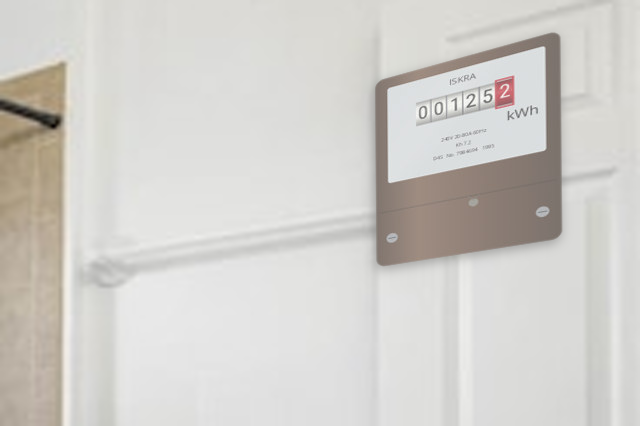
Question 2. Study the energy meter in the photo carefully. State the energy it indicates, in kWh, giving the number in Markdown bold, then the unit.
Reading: **125.2** kWh
